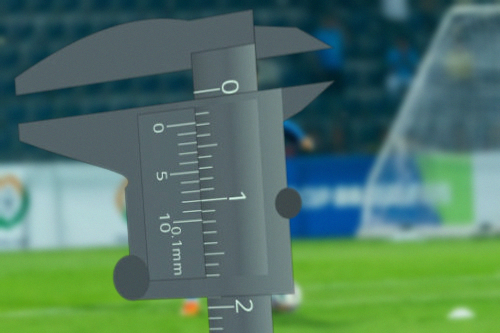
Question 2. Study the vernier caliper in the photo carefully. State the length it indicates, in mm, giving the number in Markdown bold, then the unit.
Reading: **2.8** mm
